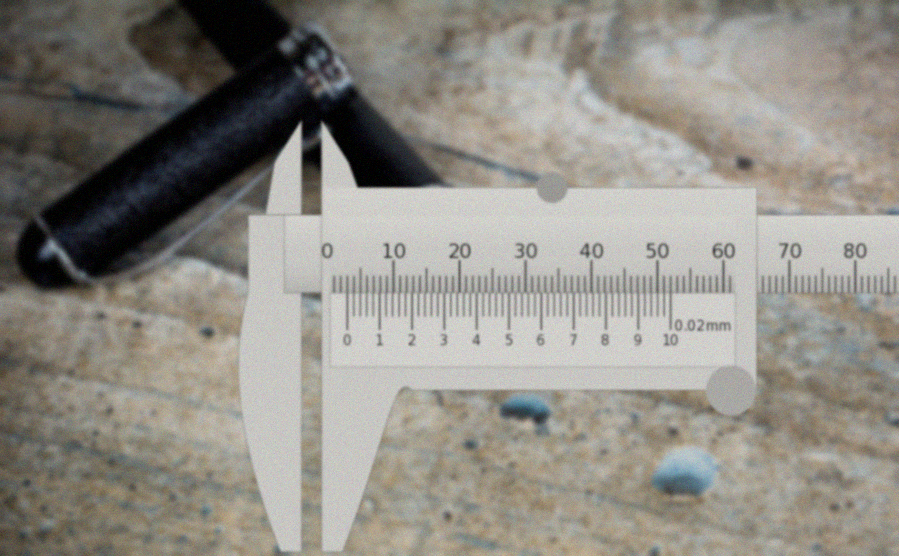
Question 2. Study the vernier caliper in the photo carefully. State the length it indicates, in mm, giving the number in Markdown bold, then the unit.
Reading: **3.0** mm
